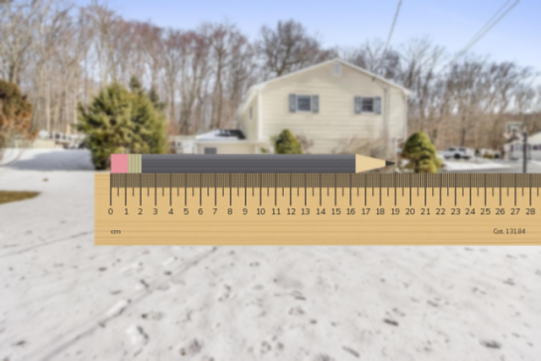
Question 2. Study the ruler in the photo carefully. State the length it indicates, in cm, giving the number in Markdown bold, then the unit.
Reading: **19** cm
